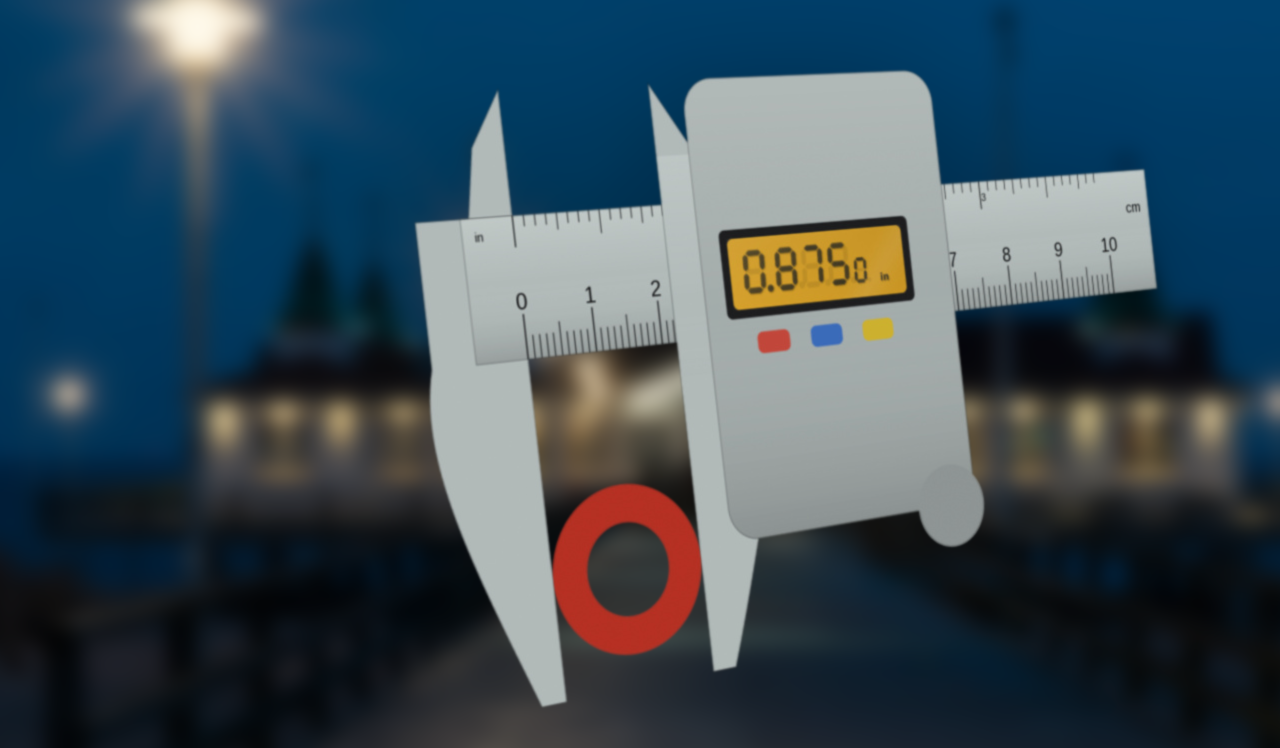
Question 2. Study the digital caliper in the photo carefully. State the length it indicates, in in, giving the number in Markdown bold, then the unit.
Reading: **0.8750** in
